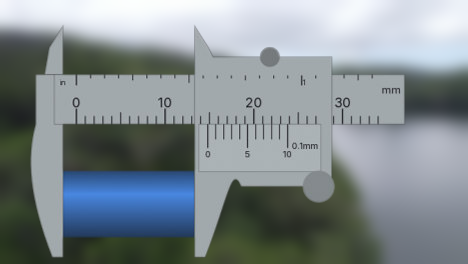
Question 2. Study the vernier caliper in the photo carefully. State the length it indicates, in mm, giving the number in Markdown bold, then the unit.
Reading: **14.8** mm
